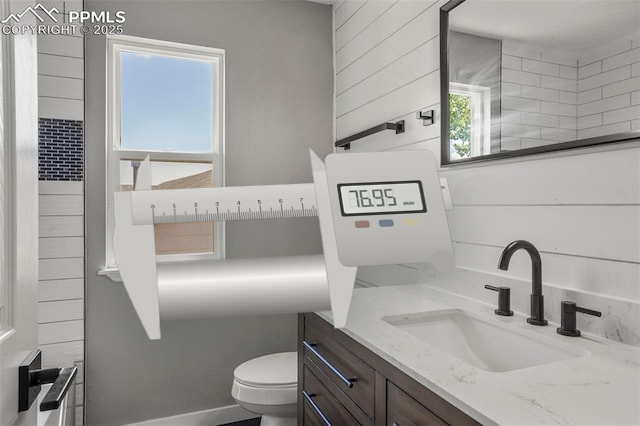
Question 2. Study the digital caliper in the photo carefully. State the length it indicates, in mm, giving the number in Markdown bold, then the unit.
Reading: **76.95** mm
